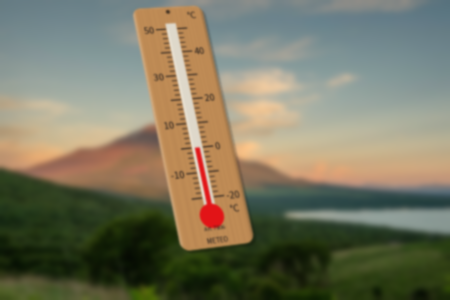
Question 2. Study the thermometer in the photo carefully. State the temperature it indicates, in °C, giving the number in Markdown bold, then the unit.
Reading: **0** °C
